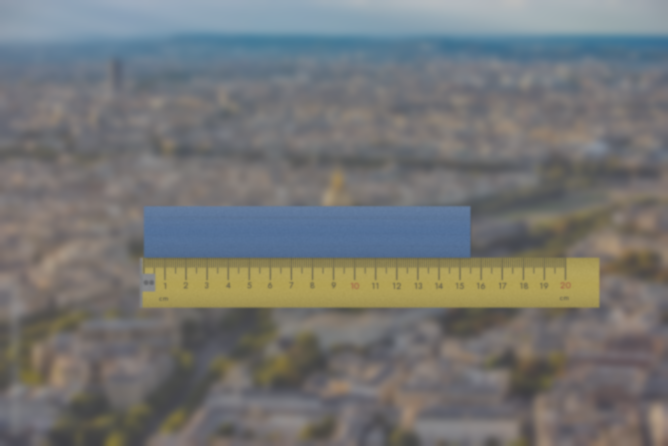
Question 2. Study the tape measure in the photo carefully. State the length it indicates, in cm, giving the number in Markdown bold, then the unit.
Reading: **15.5** cm
